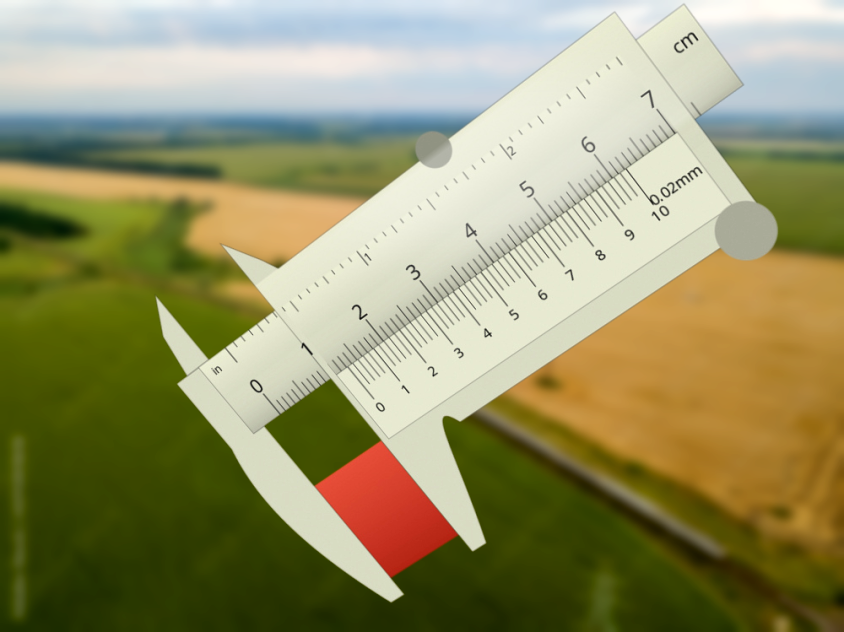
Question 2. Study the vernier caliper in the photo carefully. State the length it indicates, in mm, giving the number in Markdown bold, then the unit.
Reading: **13.2** mm
